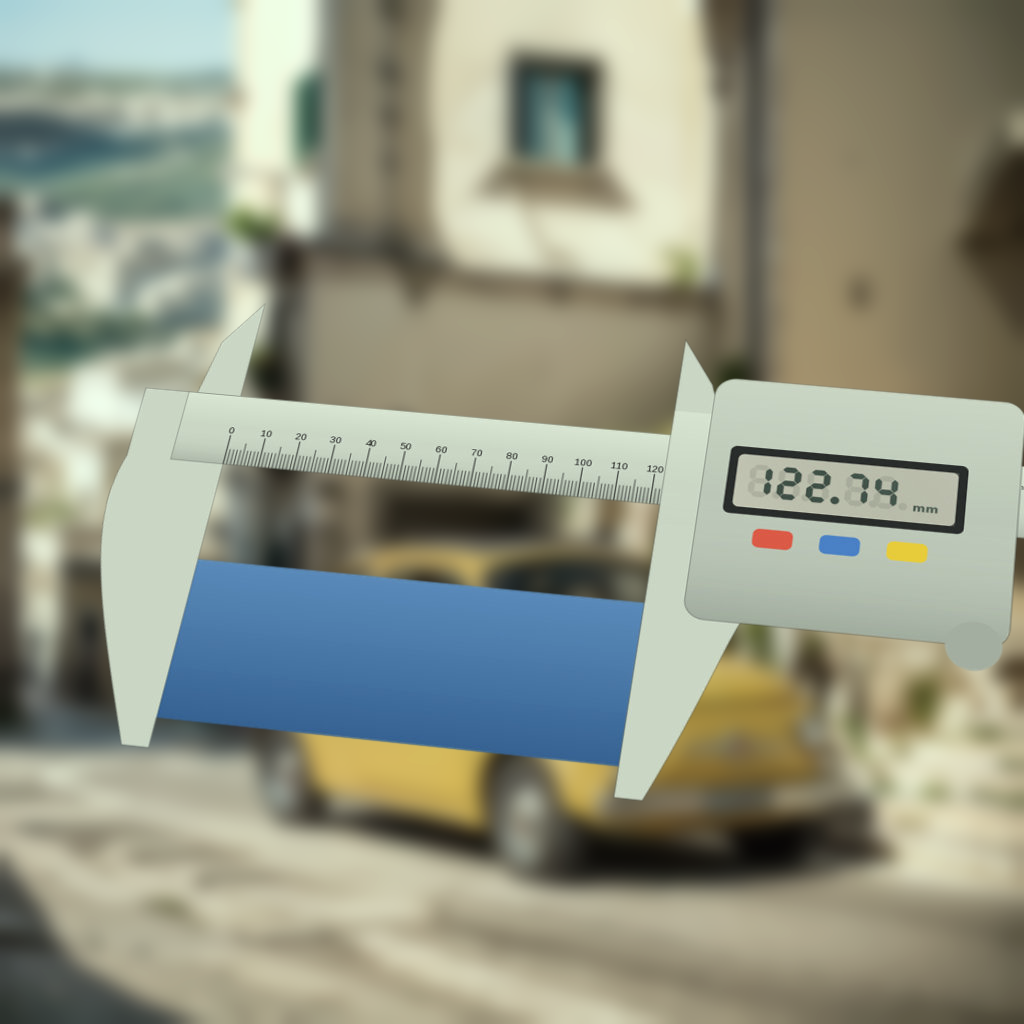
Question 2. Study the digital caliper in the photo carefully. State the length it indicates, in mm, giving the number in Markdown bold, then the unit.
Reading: **122.74** mm
